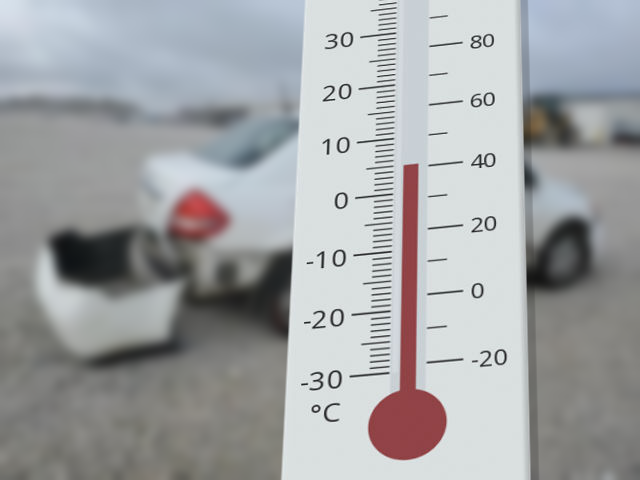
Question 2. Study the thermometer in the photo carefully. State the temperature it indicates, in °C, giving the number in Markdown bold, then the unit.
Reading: **5** °C
